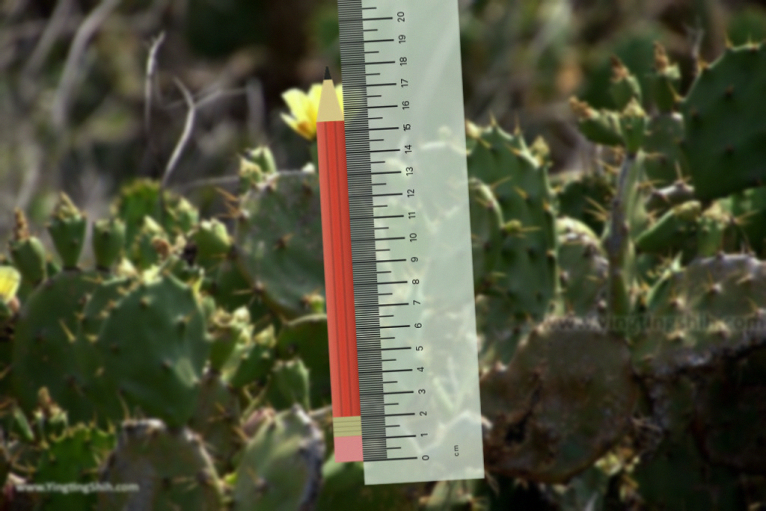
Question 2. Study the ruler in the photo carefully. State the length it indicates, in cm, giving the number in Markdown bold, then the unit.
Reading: **18** cm
